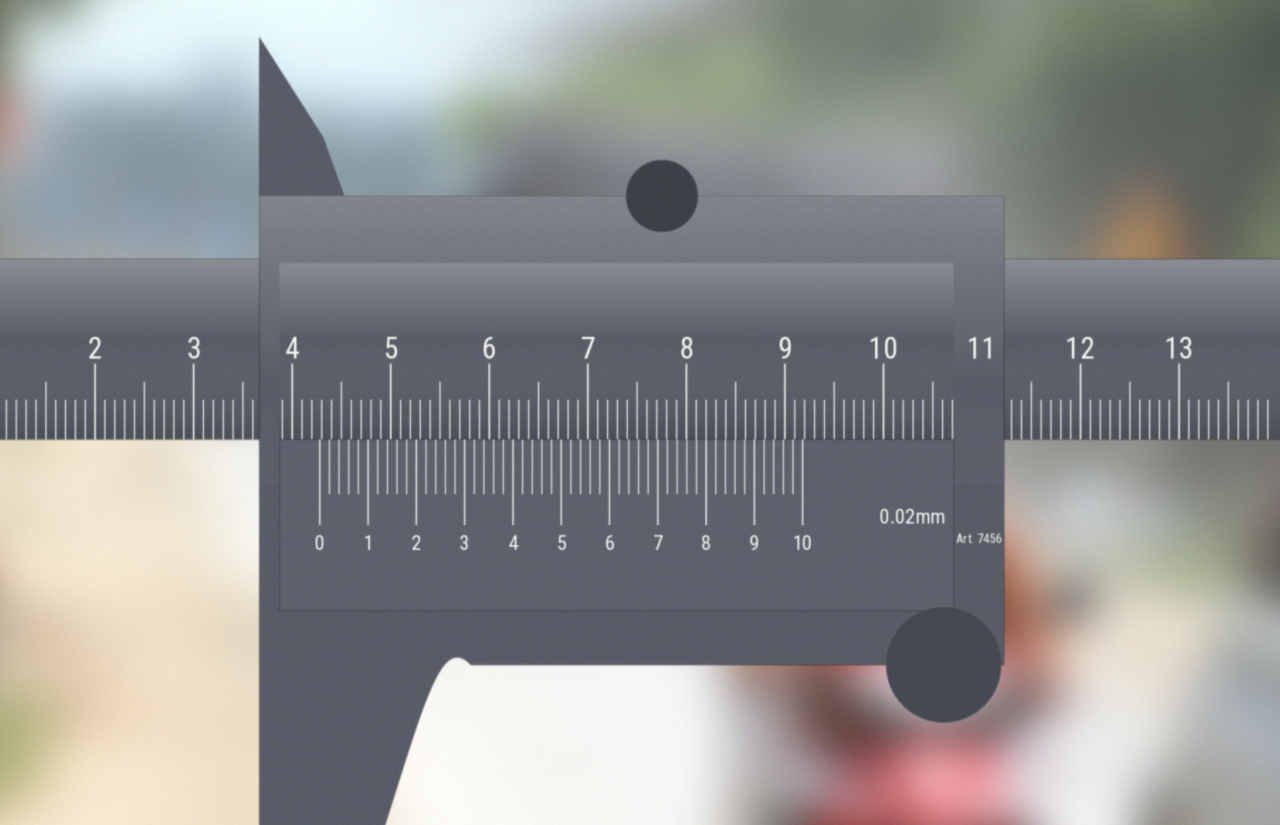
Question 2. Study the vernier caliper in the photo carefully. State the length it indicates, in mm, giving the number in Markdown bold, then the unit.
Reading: **42.8** mm
